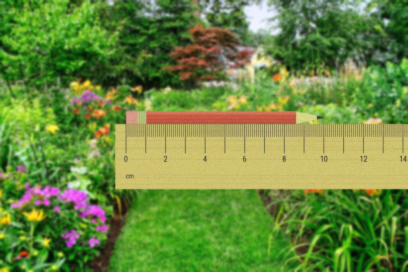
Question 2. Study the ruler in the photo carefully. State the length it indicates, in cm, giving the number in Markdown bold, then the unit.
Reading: **10** cm
